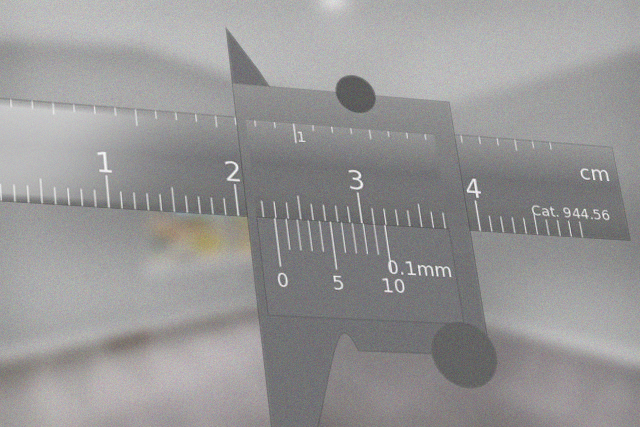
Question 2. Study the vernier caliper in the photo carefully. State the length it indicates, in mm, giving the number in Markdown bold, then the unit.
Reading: **22.9** mm
